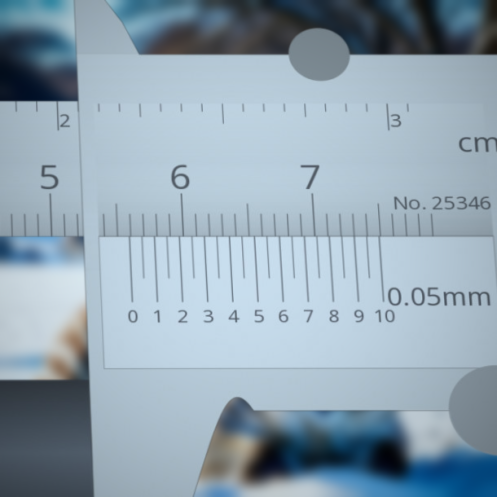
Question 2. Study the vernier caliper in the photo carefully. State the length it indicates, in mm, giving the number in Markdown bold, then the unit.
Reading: **55.9** mm
